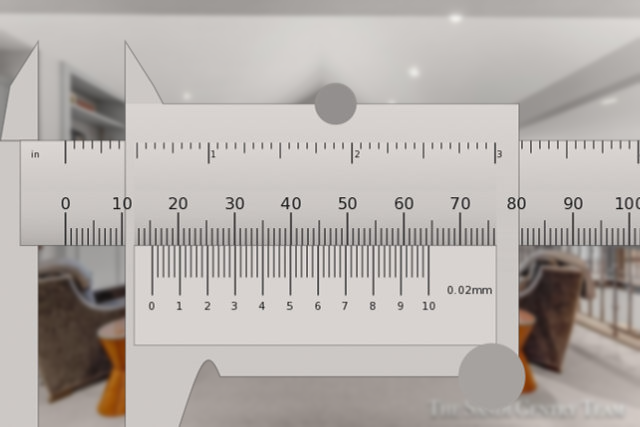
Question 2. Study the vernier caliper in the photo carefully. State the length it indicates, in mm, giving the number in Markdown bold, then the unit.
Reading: **15.4** mm
